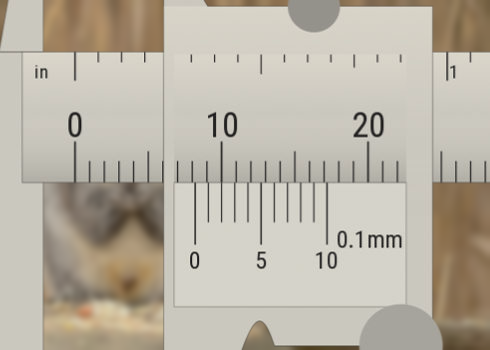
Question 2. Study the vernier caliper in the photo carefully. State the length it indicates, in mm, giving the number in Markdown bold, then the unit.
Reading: **8.2** mm
